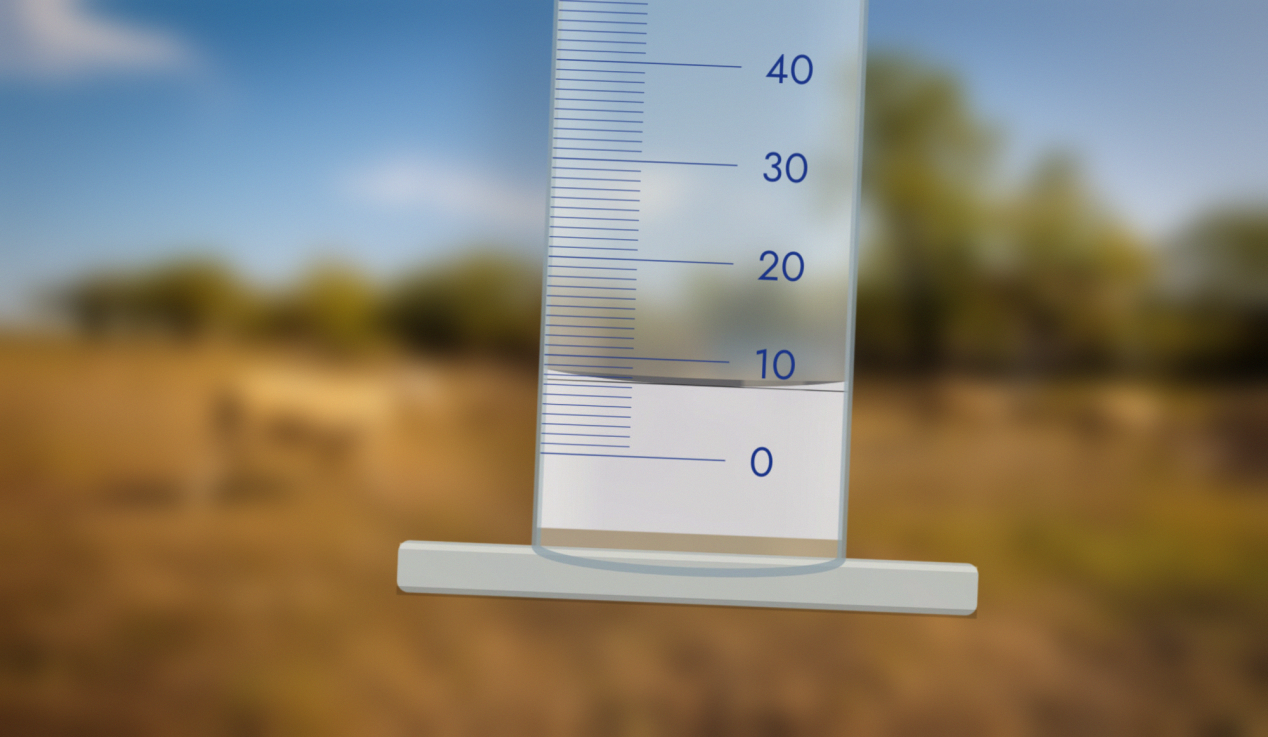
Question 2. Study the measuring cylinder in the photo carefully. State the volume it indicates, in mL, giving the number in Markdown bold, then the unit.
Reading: **7.5** mL
